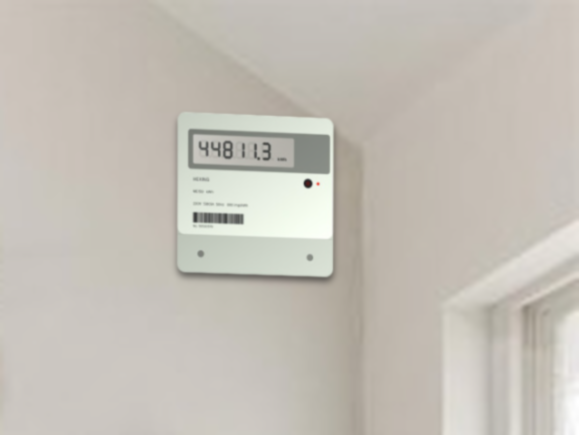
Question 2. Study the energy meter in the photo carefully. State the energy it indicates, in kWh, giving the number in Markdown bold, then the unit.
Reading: **44811.3** kWh
